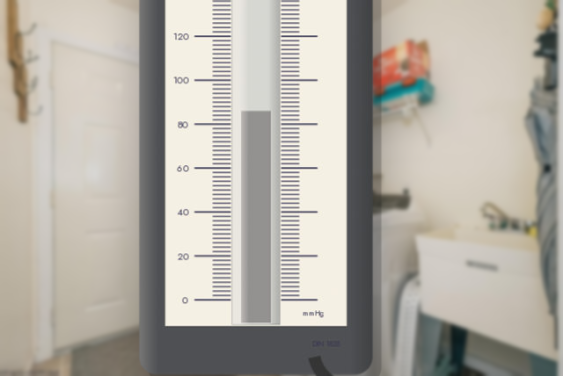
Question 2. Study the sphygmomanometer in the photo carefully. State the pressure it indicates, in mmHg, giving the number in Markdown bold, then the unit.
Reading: **86** mmHg
